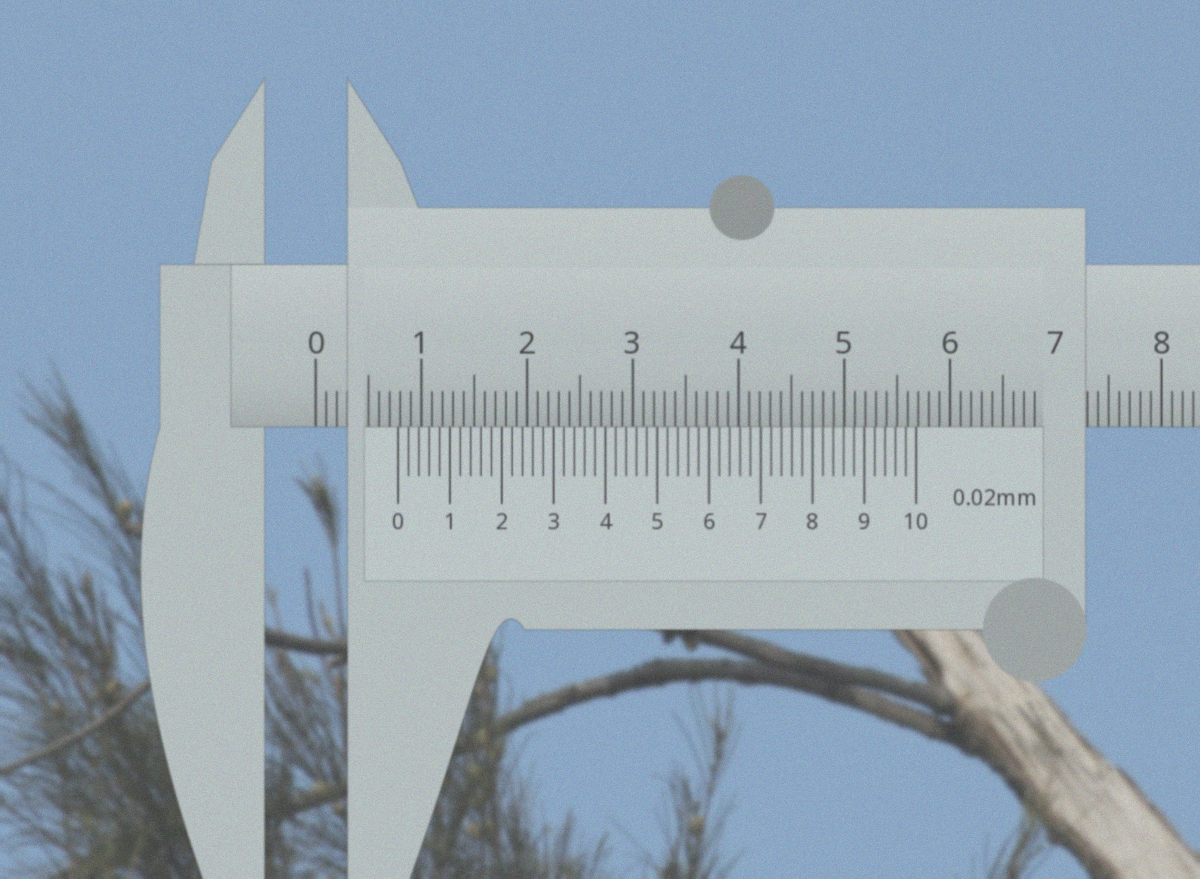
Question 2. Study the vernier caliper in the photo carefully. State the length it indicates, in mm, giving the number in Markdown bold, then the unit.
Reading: **7.8** mm
